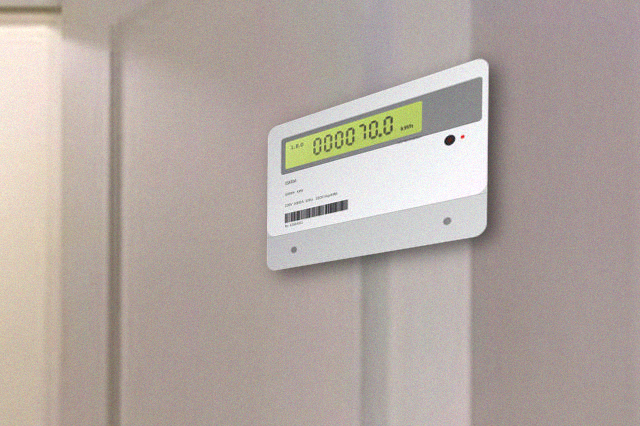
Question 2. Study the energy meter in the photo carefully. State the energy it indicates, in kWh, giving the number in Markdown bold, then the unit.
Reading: **70.0** kWh
